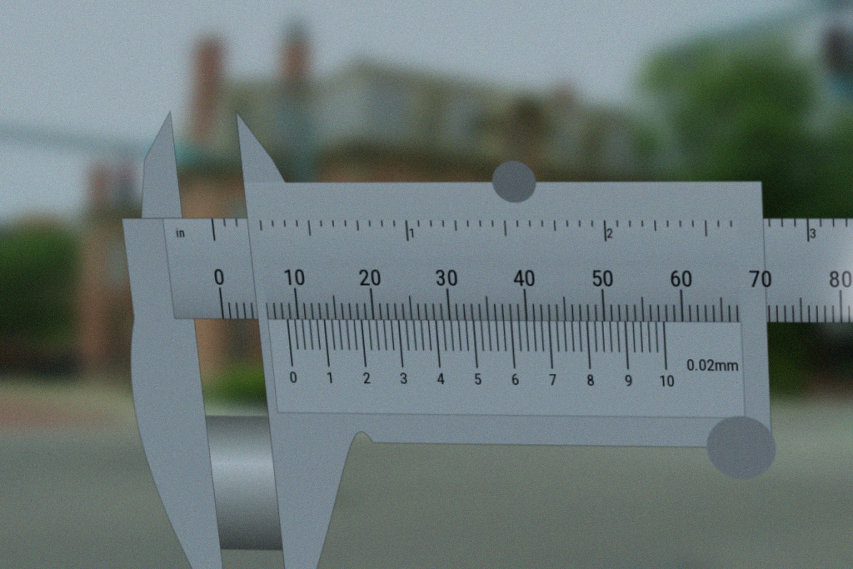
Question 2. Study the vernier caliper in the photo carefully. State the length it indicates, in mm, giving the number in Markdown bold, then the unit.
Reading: **8.6** mm
